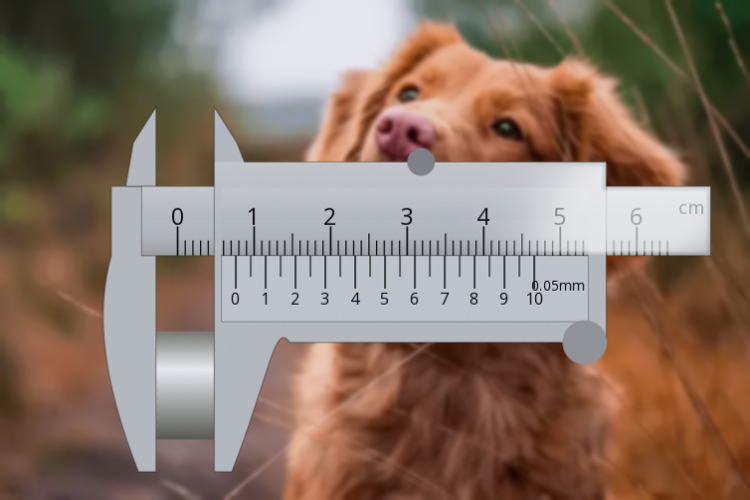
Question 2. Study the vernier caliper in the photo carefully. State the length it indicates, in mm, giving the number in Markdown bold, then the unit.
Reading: **7.6** mm
